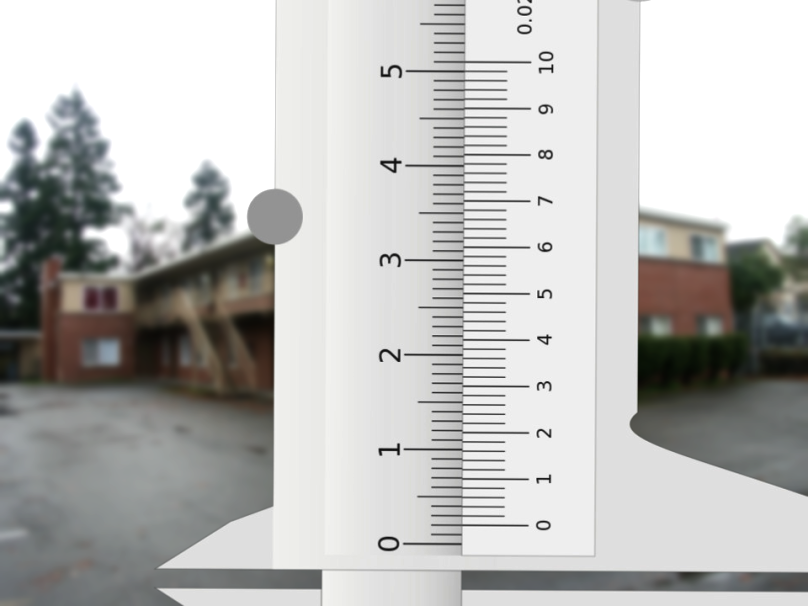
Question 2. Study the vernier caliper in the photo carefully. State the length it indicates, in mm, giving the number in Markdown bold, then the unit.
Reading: **2.0** mm
